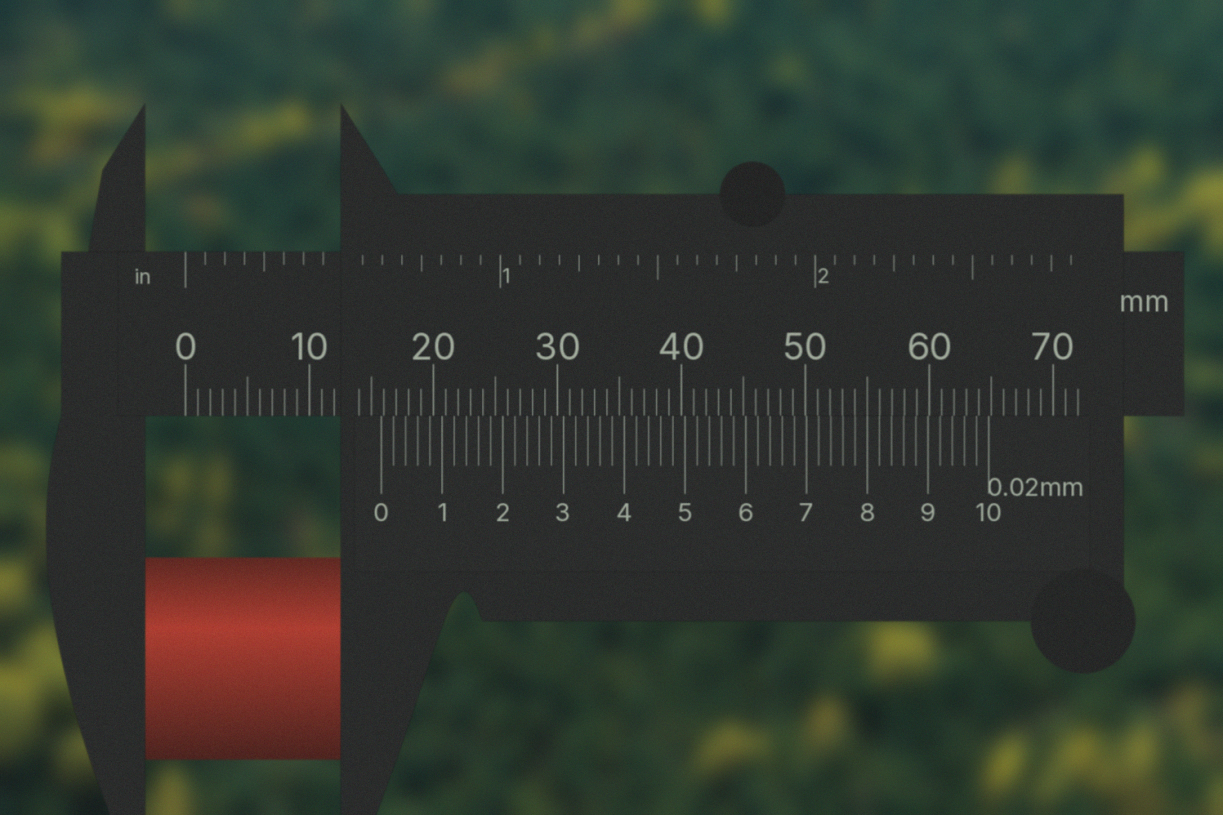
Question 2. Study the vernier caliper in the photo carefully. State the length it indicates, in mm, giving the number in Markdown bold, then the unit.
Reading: **15.8** mm
